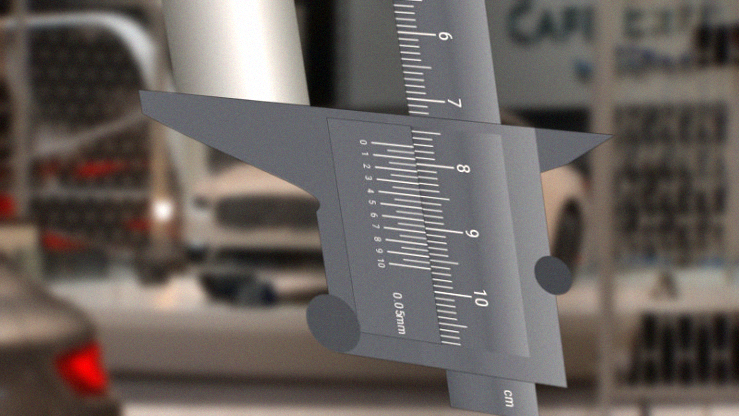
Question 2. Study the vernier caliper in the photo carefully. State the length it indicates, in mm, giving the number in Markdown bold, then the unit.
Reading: **77.4** mm
